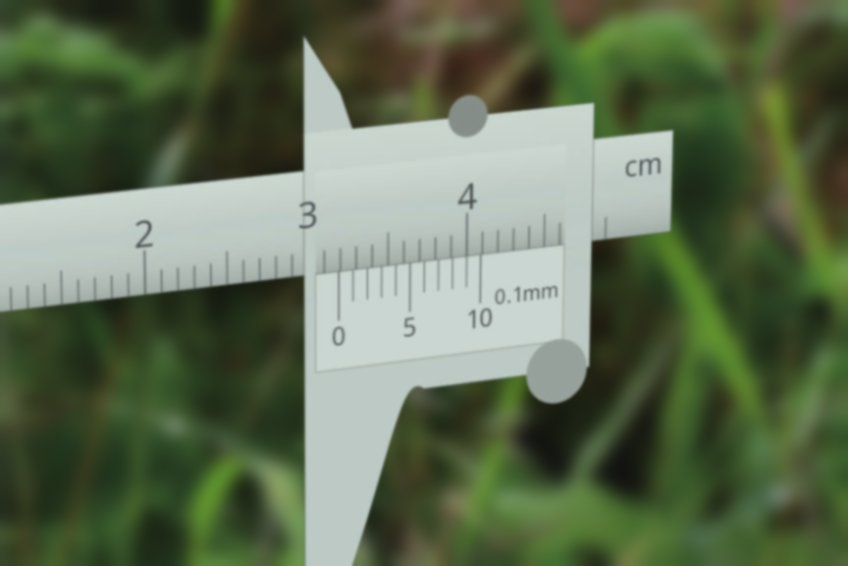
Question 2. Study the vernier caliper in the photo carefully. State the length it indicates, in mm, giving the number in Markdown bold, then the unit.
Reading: **31.9** mm
